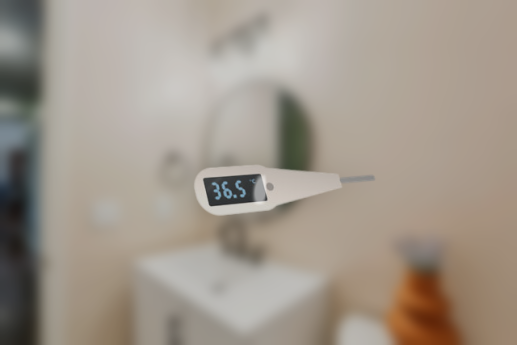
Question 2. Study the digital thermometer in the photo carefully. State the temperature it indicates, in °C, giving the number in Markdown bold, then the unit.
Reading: **36.5** °C
